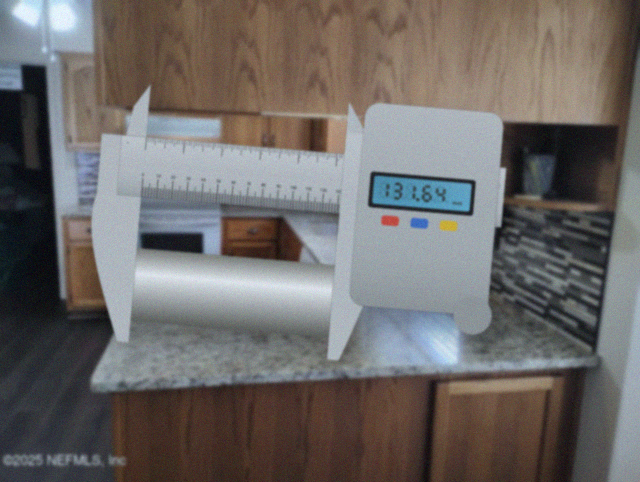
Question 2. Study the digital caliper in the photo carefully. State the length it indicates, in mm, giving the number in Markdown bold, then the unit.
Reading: **131.64** mm
